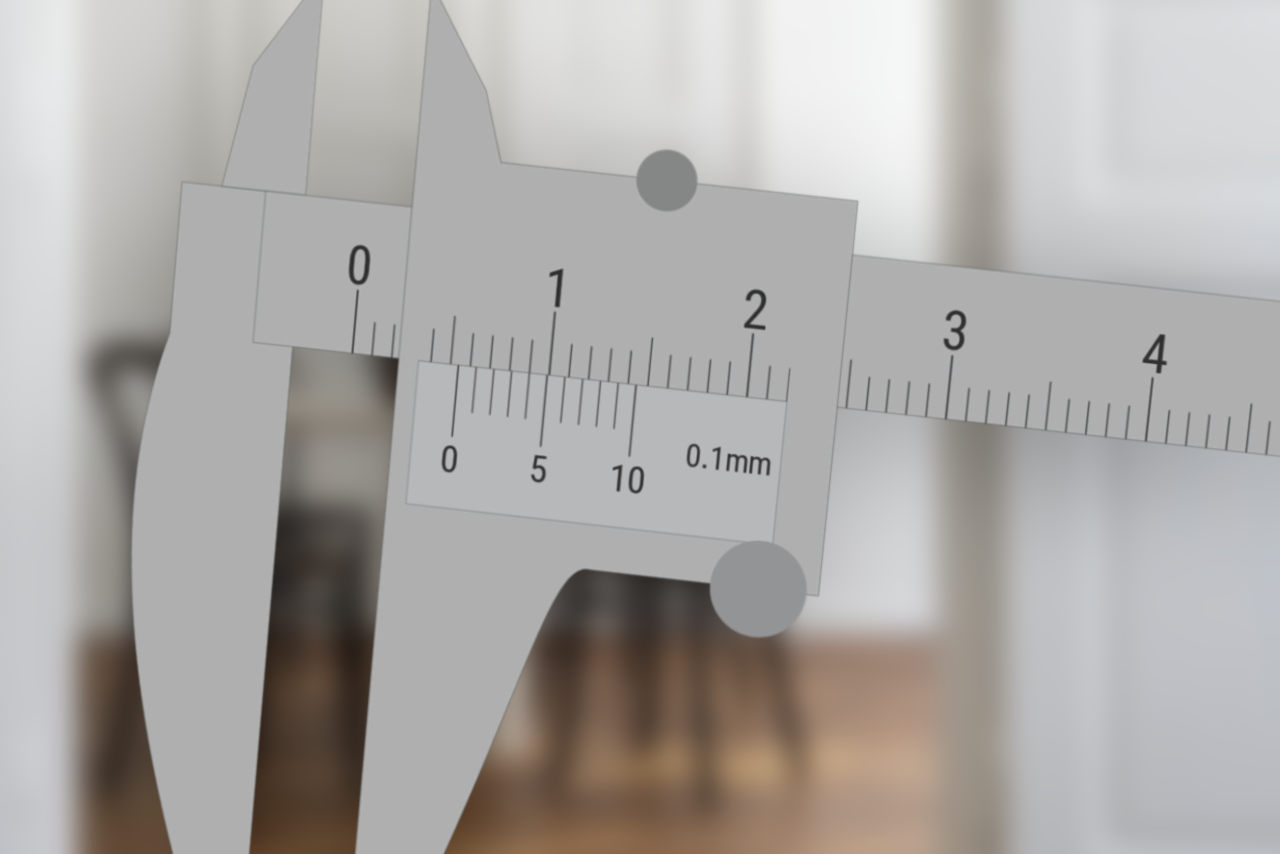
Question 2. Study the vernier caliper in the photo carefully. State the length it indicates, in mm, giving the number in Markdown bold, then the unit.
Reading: **5.4** mm
